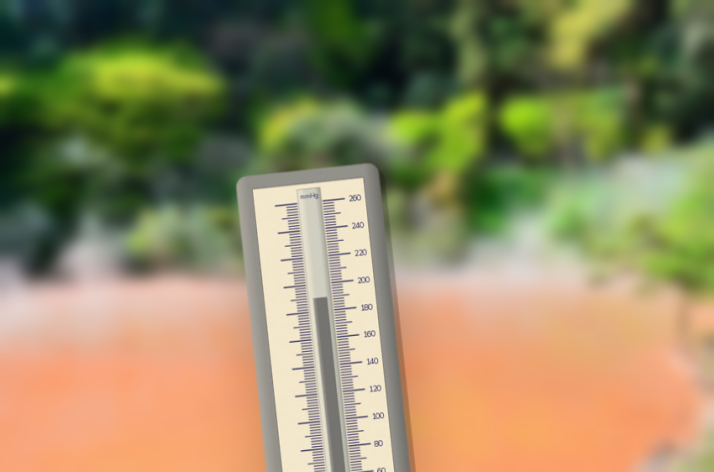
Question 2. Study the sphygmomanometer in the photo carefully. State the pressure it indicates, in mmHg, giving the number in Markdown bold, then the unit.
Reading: **190** mmHg
